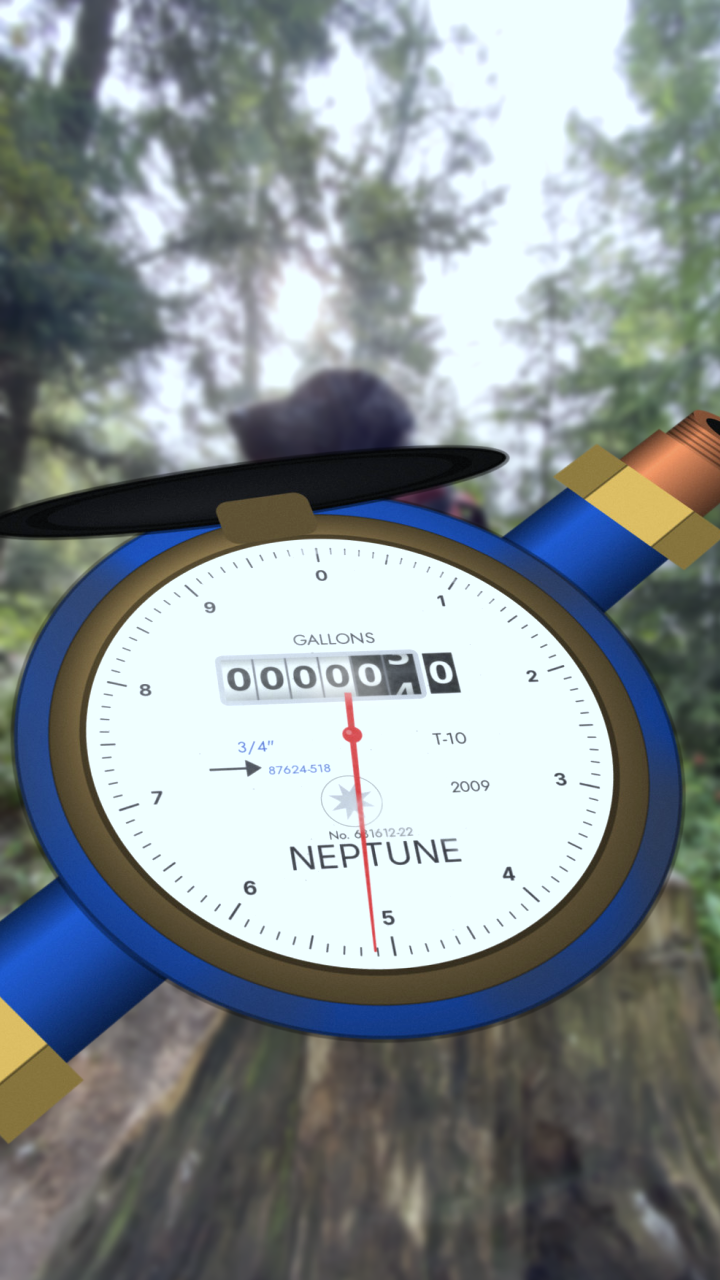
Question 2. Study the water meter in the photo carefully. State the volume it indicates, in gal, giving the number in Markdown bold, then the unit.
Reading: **35.1** gal
